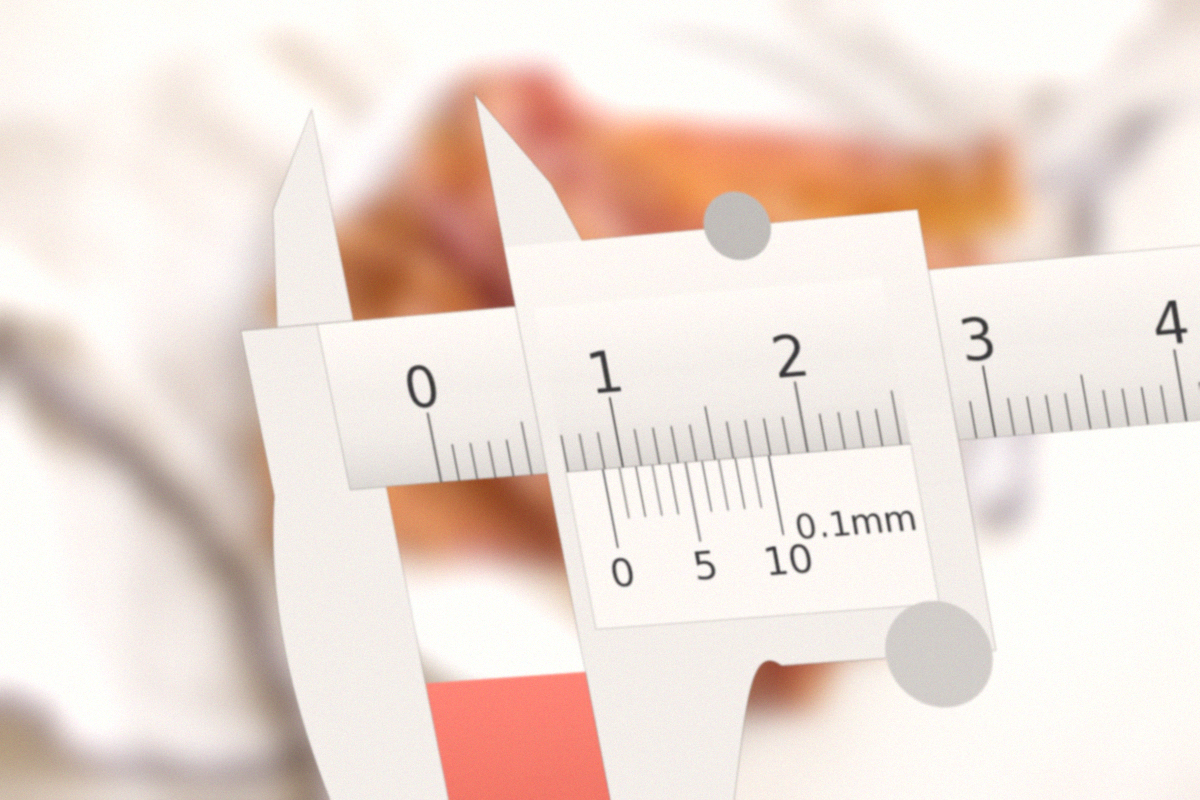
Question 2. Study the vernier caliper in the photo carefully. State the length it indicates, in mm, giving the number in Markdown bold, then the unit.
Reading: **8.9** mm
